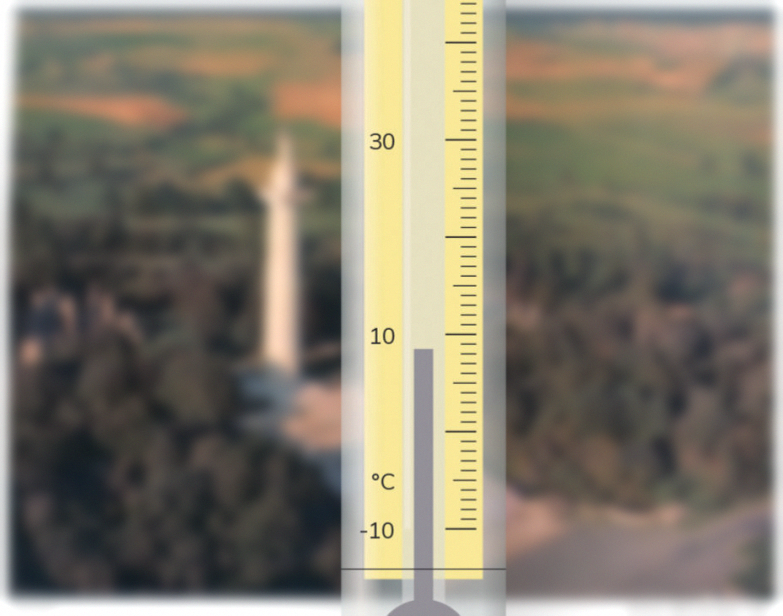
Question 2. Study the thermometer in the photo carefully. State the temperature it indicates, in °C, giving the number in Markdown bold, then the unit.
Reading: **8.5** °C
